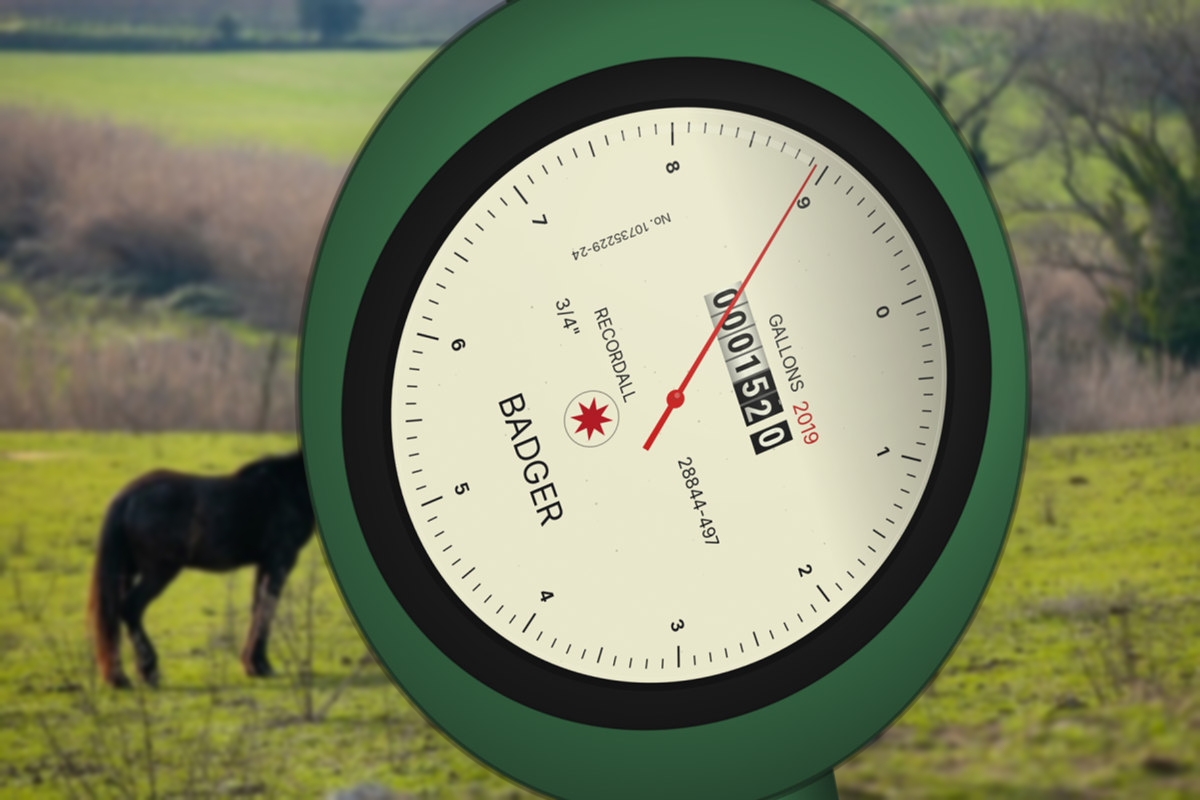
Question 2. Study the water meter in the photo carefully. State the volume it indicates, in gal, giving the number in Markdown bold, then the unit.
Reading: **1518.9** gal
